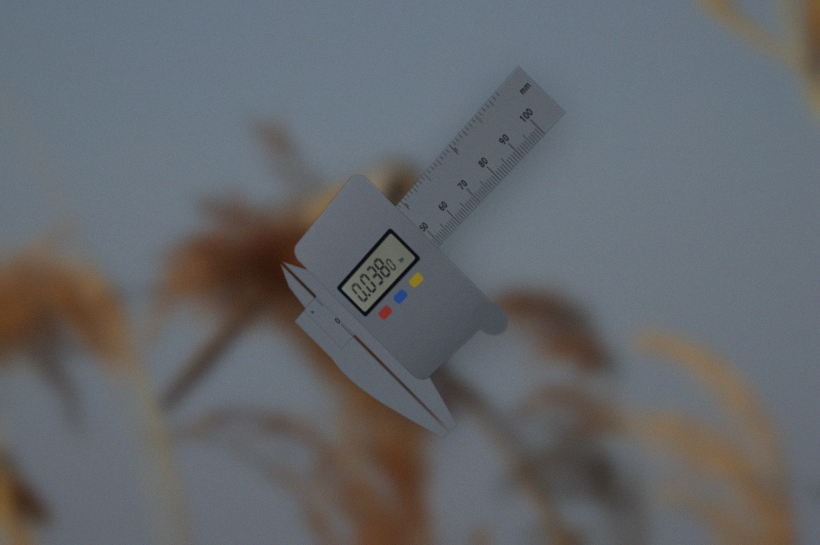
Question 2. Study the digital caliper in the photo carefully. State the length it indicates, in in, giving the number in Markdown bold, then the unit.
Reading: **0.0380** in
